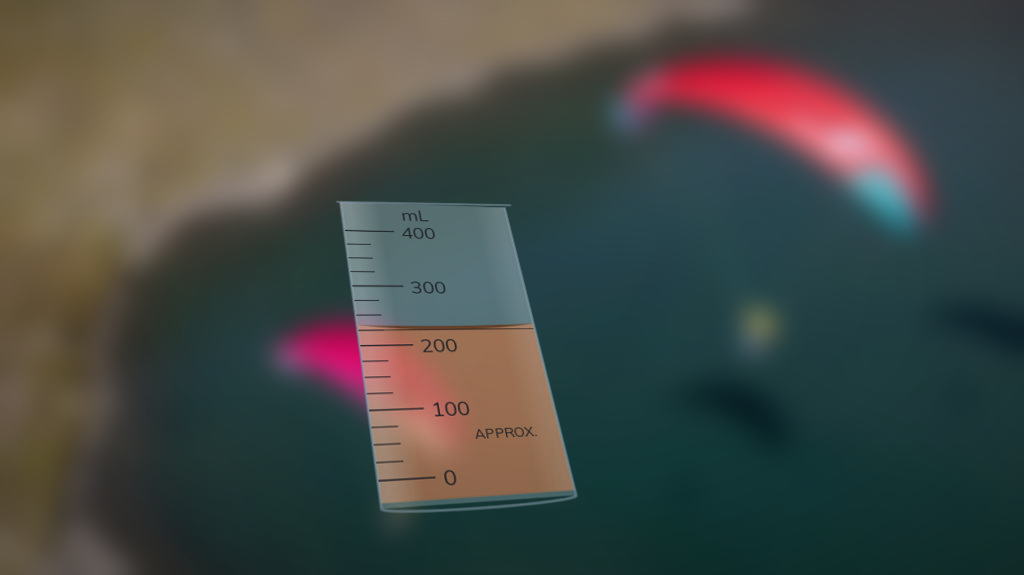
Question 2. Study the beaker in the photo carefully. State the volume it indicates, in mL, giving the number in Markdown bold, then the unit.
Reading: **225** mL
